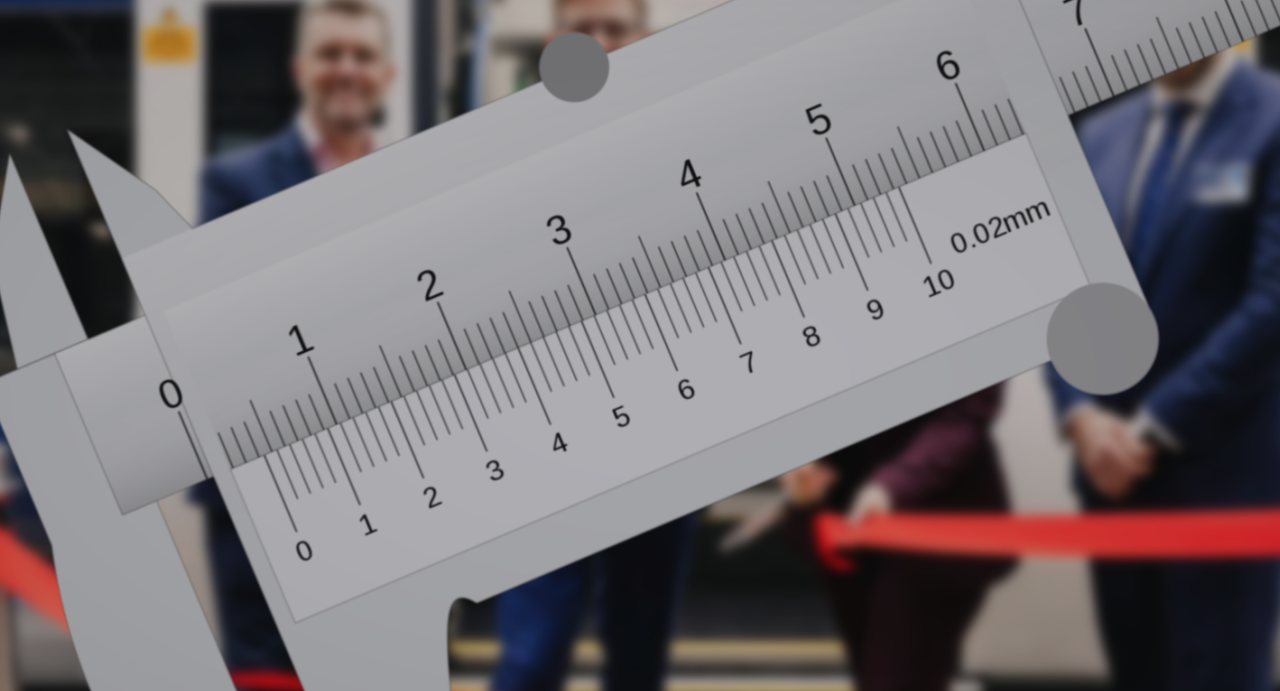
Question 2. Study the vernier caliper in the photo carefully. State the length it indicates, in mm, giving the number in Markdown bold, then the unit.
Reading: **4.4** mm
